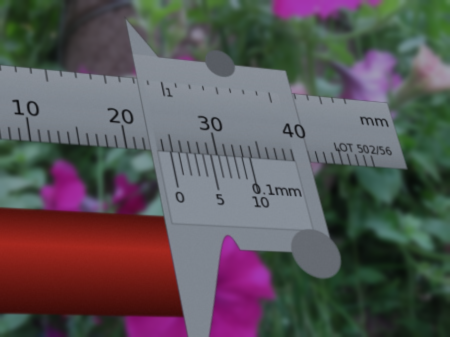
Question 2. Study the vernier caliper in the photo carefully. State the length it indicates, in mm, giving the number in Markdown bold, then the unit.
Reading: **24.8** mm
